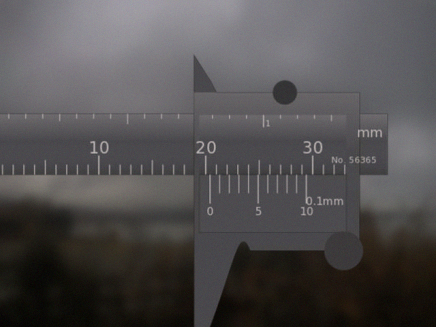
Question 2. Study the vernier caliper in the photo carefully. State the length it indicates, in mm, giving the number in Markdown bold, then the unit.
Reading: **20.4** mm
